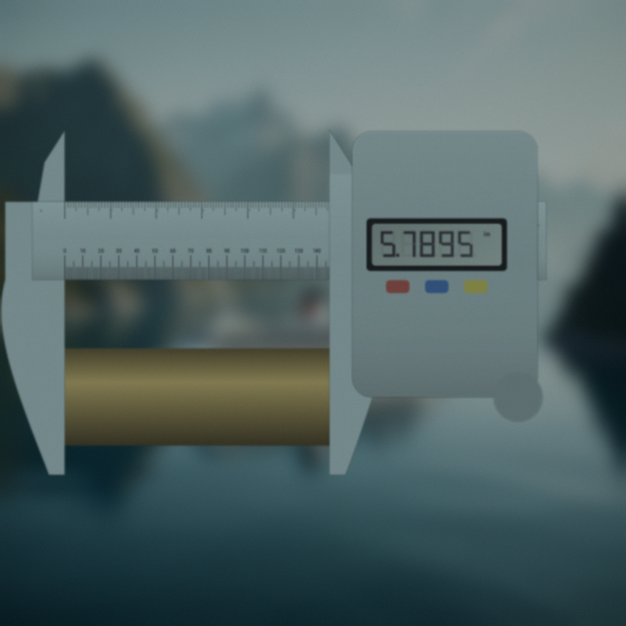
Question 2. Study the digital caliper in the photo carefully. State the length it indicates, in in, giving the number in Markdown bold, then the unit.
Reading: **5.7895** in
